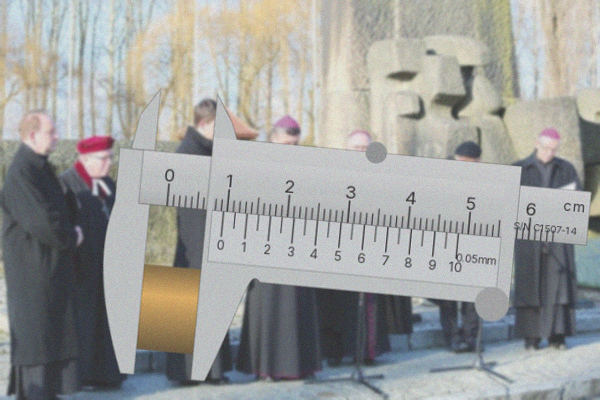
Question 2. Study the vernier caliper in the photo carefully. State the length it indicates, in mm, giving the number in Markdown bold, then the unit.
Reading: **9.4** mm
